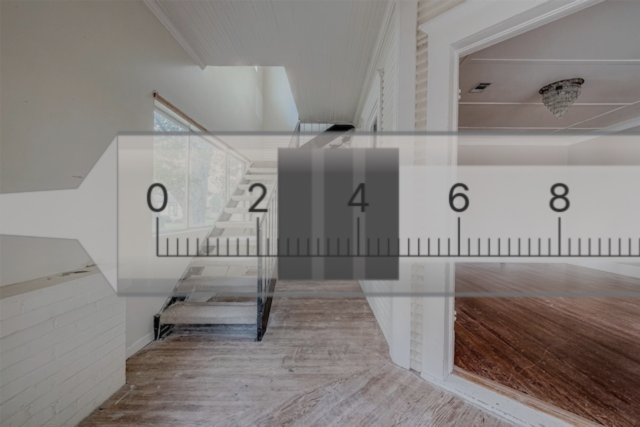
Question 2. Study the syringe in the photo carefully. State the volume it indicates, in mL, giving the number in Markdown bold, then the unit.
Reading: **2.4** mL
